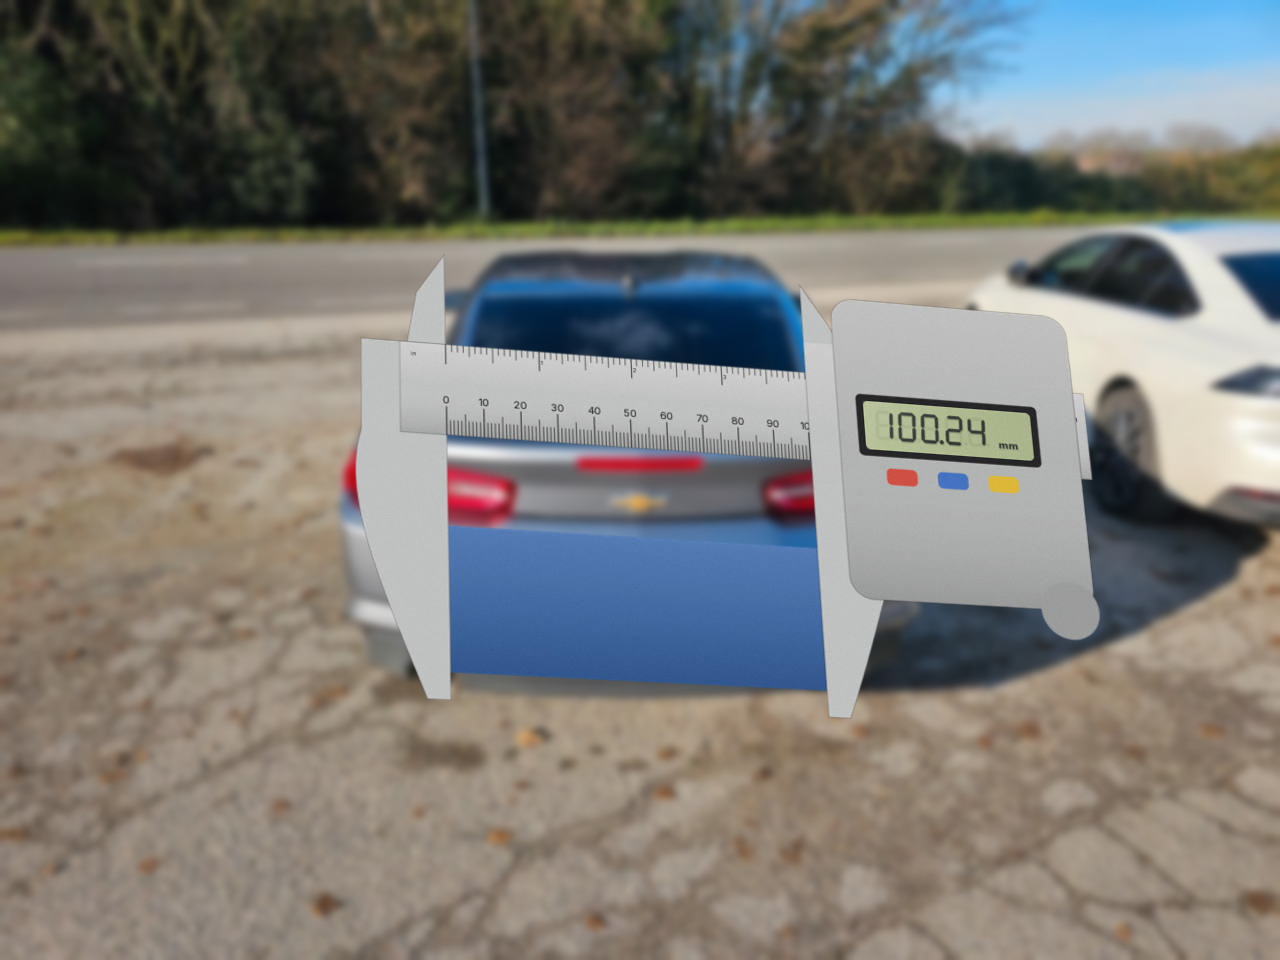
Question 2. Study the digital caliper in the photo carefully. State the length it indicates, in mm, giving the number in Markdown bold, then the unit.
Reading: **100.24** mm
